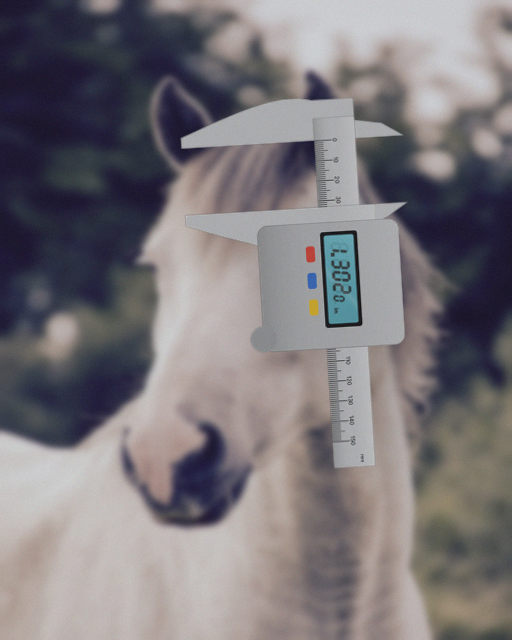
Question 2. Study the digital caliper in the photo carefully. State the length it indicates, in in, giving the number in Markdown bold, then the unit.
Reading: **1.3020** in
